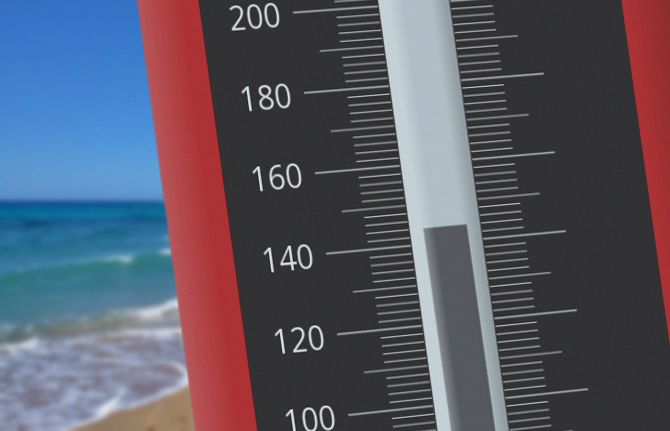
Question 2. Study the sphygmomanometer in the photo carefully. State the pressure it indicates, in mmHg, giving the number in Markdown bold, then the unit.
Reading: **144** mmHg
